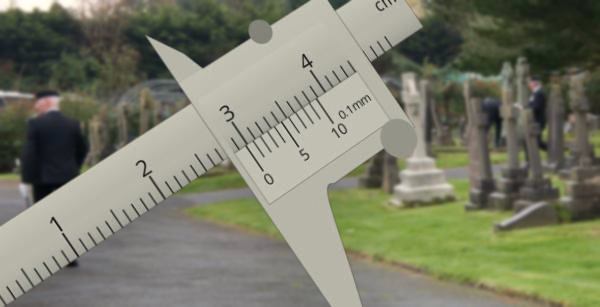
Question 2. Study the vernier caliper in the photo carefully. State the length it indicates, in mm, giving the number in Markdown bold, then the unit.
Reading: **29.8** mm
